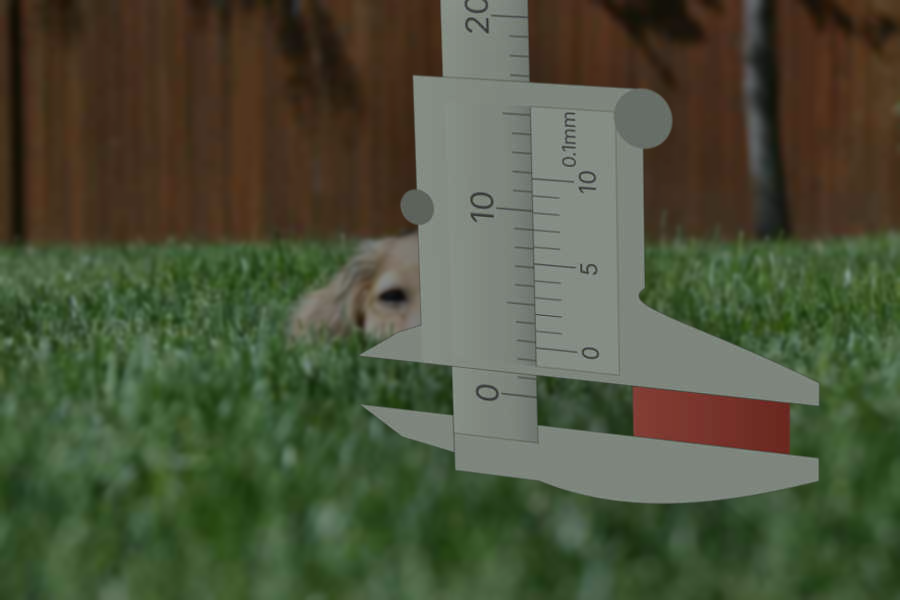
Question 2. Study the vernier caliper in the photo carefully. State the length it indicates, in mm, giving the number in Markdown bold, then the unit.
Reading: **2.7** mm
